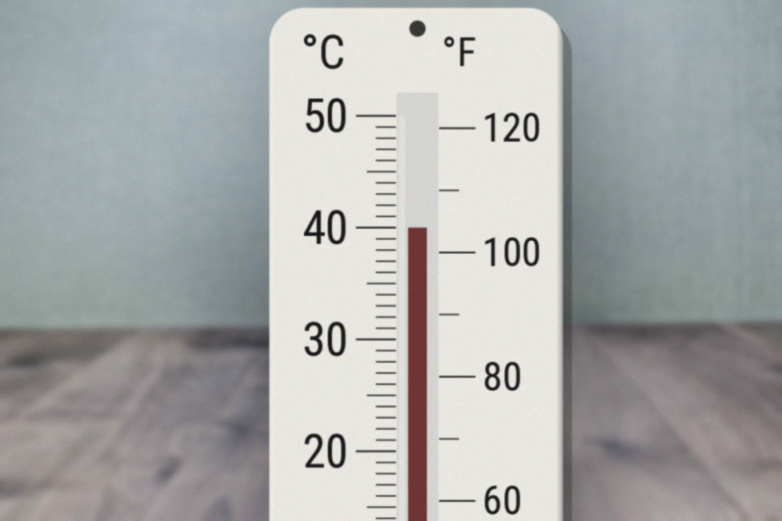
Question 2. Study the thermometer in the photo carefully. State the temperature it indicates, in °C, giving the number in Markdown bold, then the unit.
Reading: **40** °C
